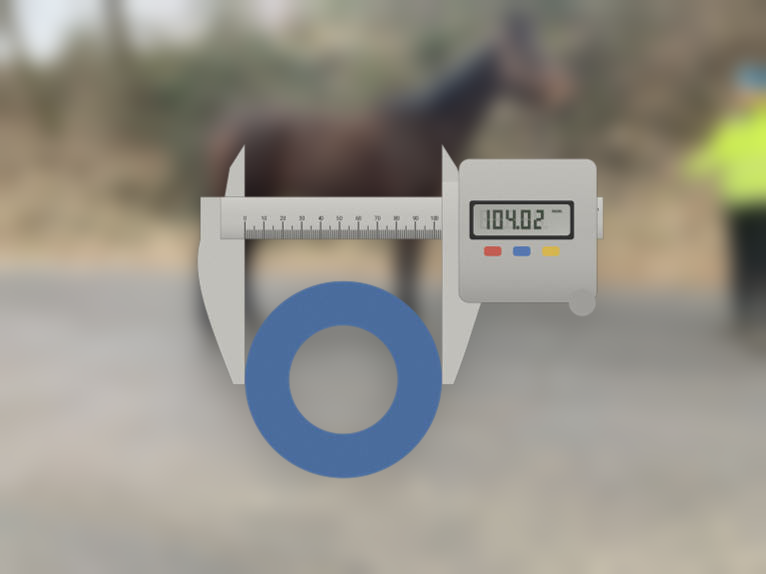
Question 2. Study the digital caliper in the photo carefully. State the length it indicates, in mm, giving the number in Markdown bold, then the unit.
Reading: **104.02** mm
